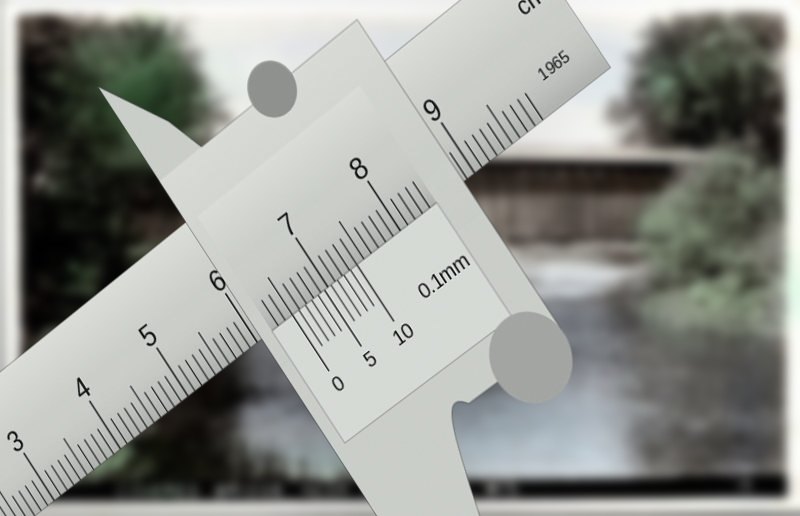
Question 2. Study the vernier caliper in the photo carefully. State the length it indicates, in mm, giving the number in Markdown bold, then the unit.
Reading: **65.0** mm
